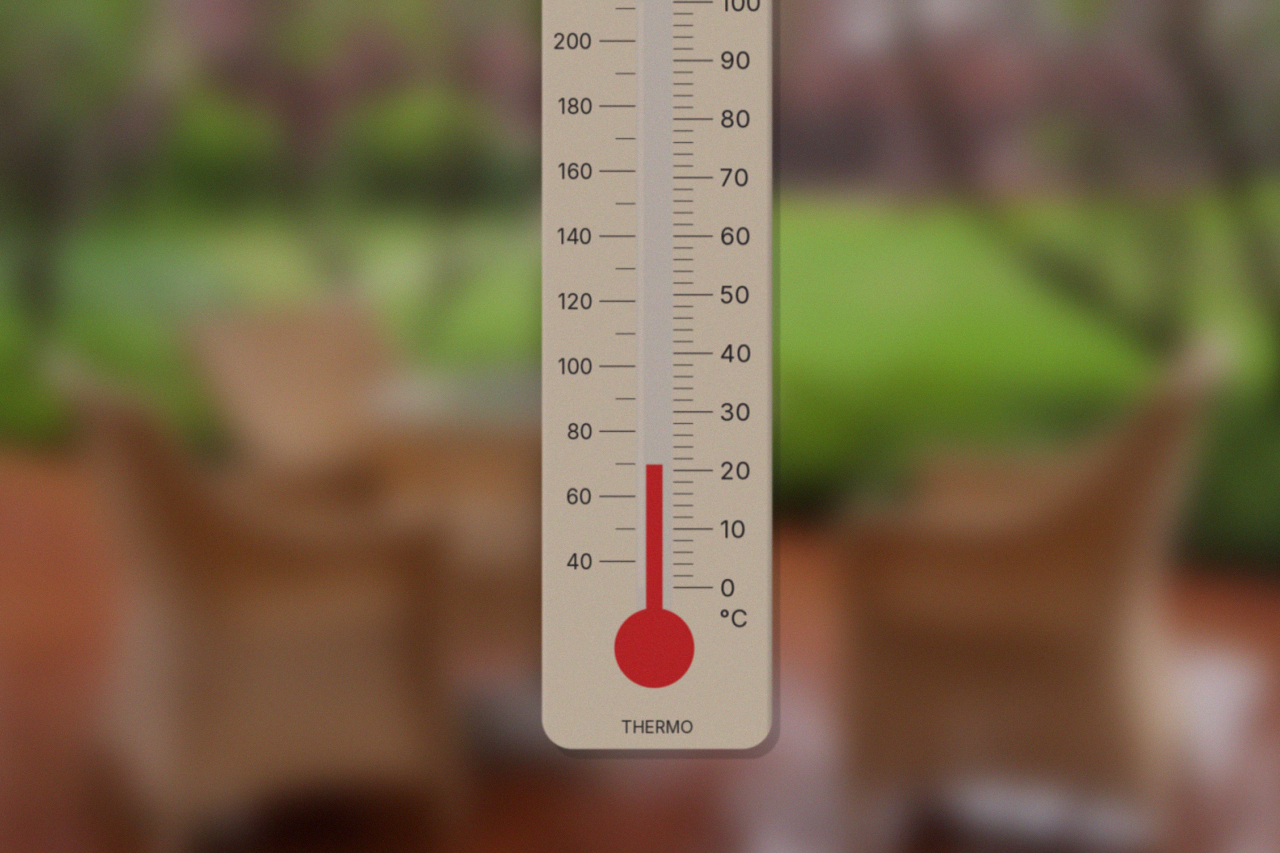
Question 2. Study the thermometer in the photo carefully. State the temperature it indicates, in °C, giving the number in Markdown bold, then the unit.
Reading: **21** °C
